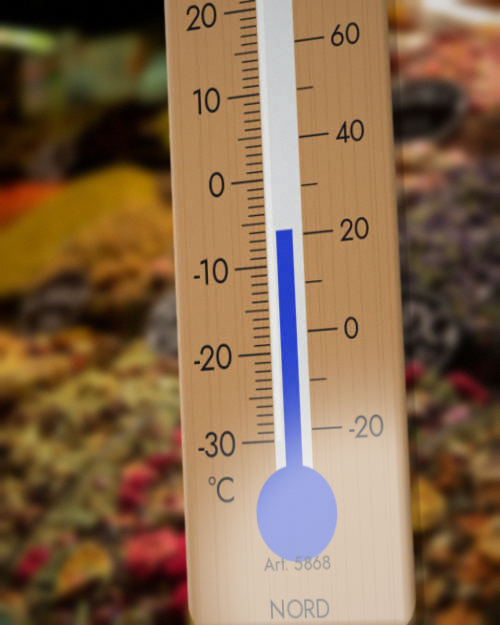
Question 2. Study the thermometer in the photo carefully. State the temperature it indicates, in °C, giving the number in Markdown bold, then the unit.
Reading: **-6** °C
